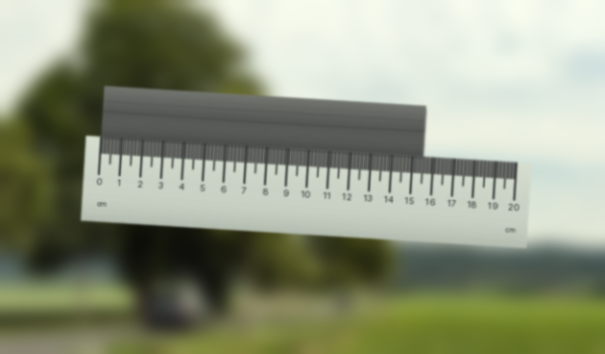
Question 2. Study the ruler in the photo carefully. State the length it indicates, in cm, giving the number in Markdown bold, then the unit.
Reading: **15.5** cm
